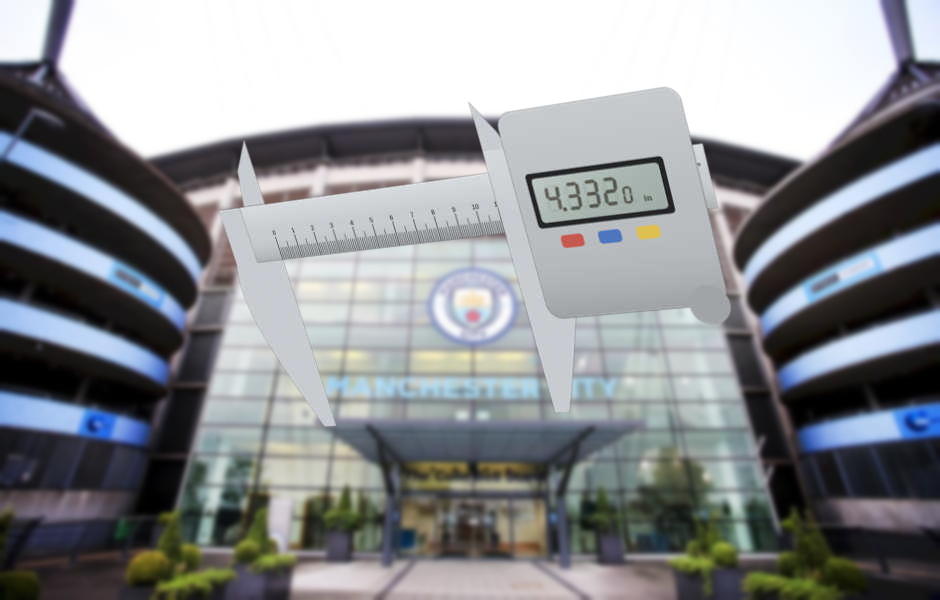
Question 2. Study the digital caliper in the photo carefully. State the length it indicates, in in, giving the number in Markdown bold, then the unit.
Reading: **4.3320** in
